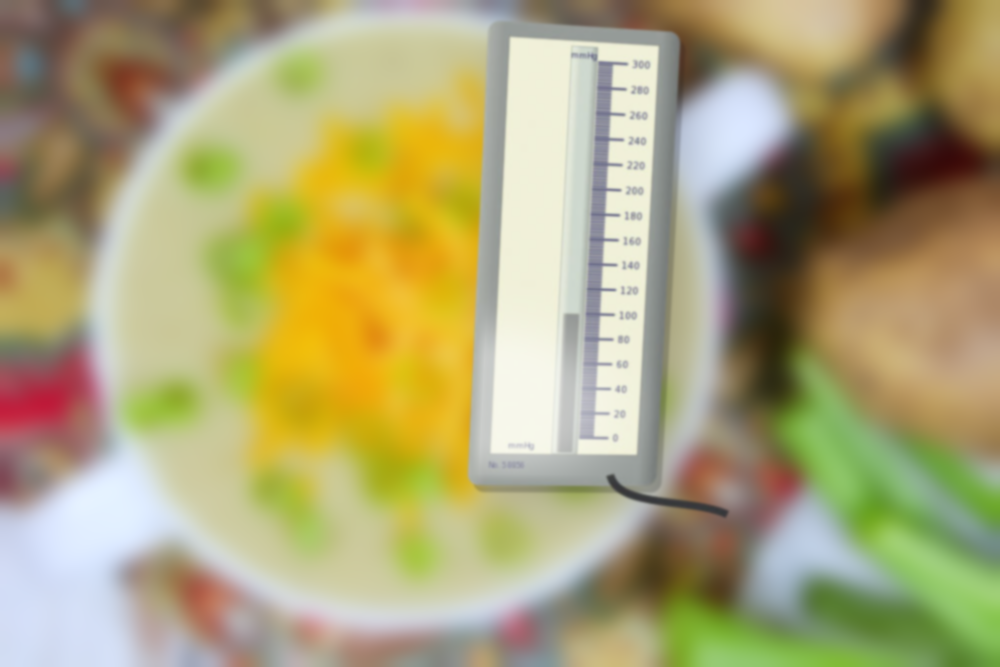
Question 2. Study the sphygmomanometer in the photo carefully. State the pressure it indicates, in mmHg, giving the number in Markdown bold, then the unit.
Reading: **100** mmHg
